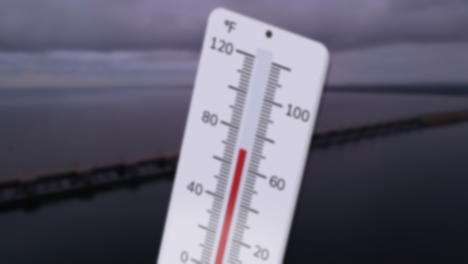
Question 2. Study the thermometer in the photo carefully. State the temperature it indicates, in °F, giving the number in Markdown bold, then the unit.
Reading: **70** °F
